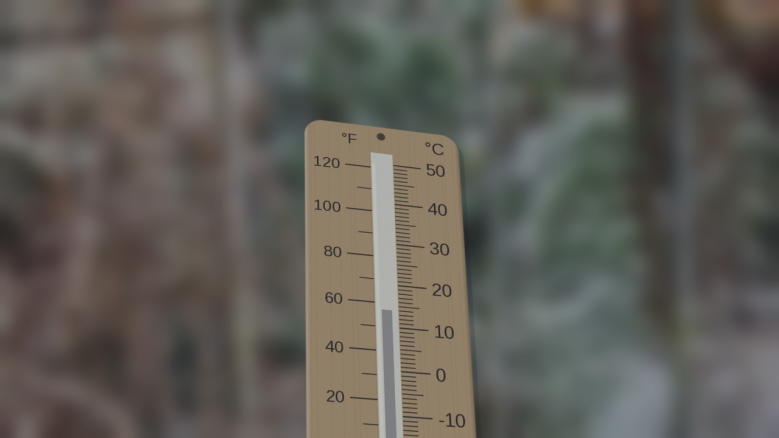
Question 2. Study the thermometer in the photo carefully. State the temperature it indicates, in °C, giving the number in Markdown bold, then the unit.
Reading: **14** °C
